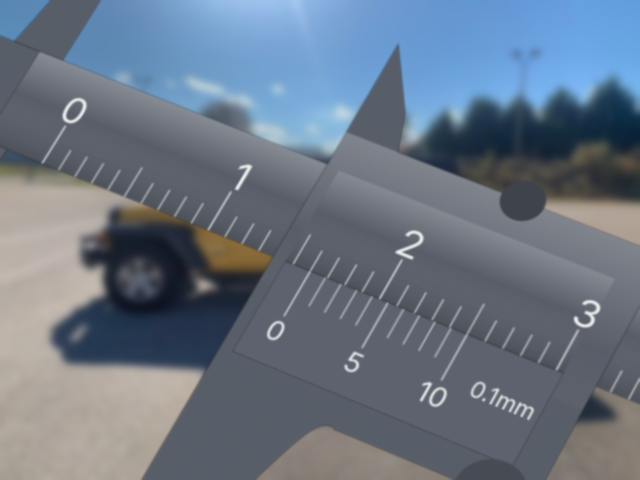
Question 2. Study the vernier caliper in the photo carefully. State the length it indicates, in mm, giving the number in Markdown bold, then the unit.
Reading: **16.0** mm
